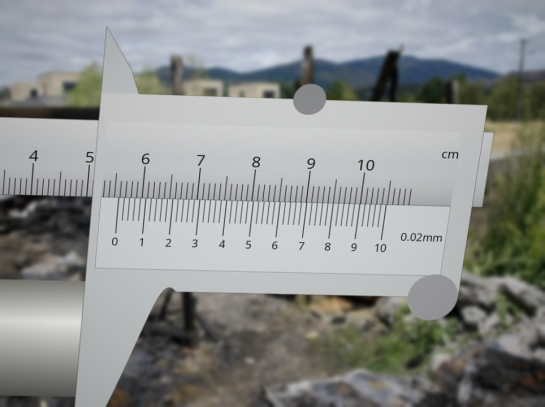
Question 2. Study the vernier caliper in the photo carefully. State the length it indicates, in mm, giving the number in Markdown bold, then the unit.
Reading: **55.8** mm
